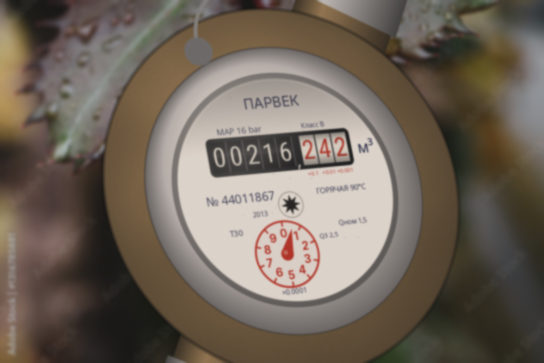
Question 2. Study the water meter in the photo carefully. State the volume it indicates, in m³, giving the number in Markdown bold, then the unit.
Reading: **216.2420** m³
